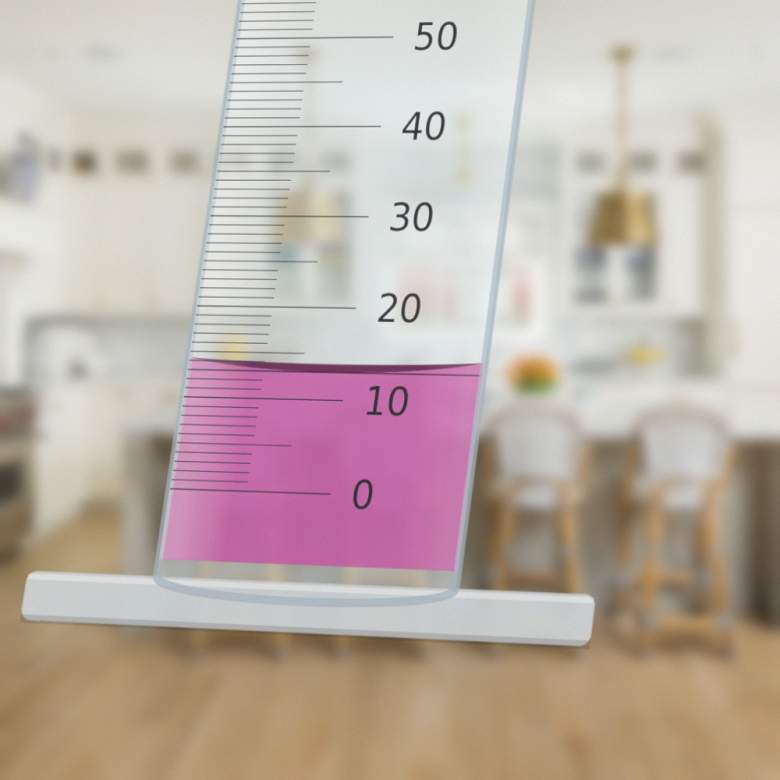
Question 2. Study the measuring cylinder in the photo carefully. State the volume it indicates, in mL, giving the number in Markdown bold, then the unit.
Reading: **13** mL
